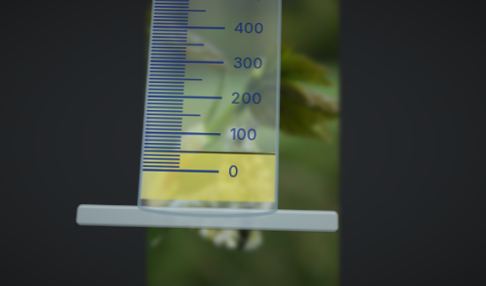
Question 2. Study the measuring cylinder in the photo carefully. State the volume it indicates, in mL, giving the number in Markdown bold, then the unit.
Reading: **50** mL
